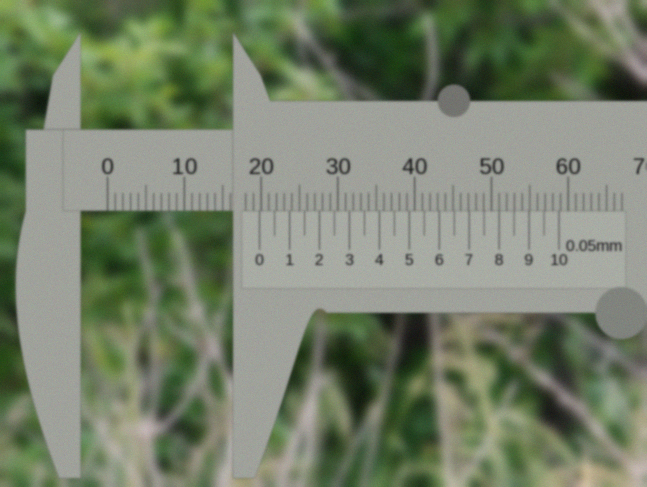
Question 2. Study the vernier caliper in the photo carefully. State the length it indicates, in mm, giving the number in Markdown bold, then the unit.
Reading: **19.8** mm
